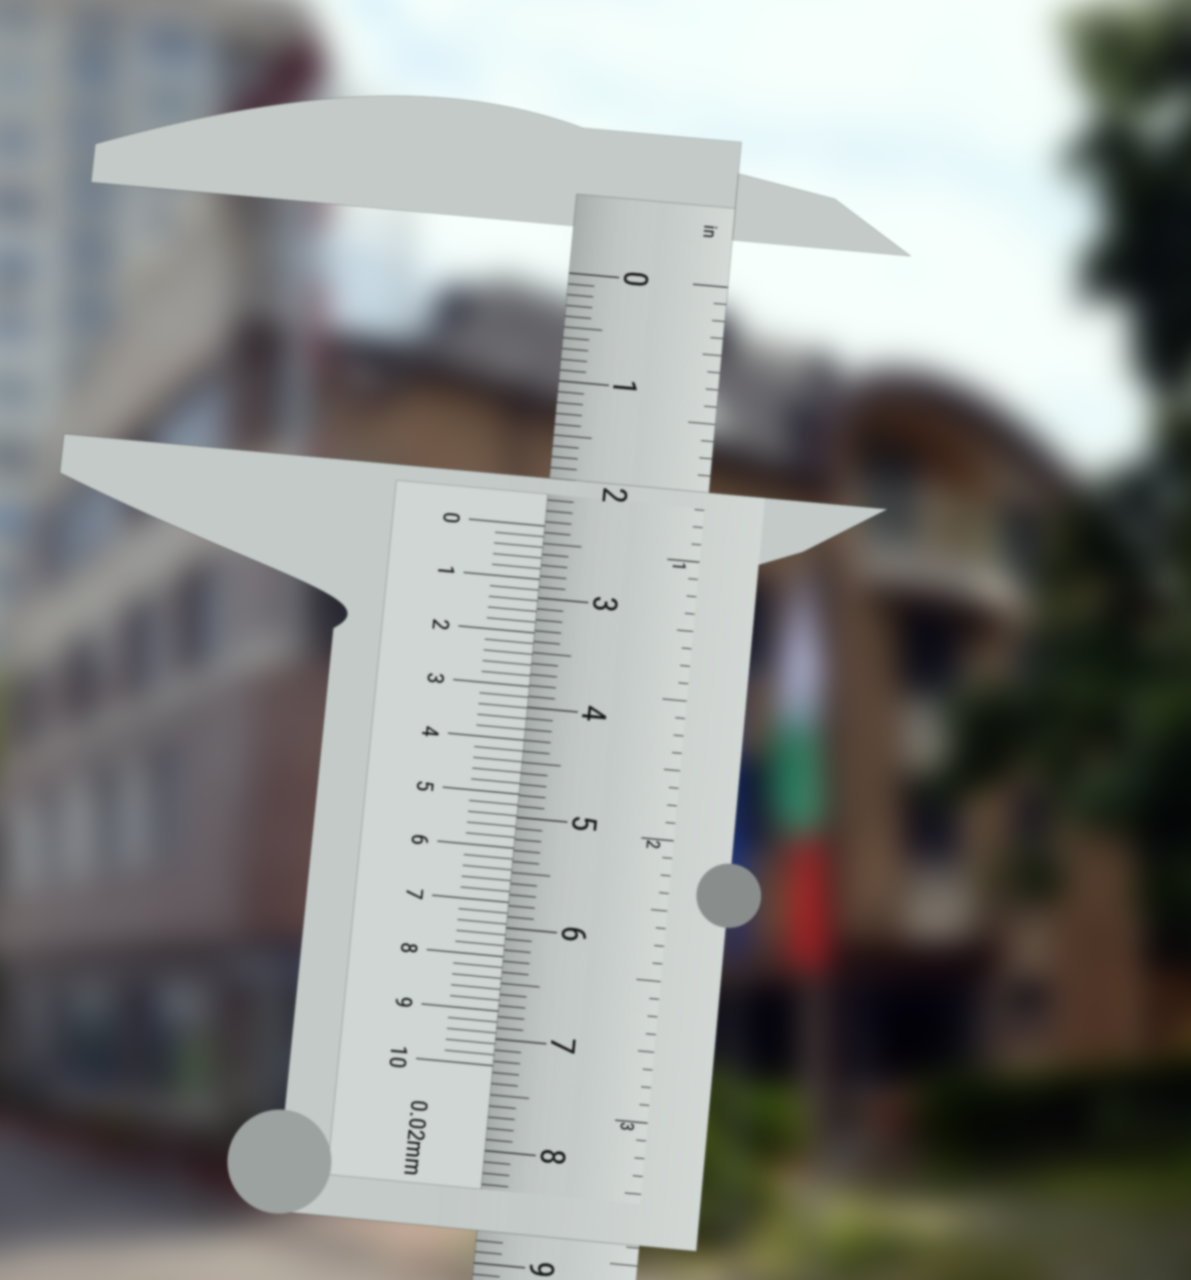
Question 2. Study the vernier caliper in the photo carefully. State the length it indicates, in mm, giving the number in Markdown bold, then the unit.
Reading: **23.4** mm
